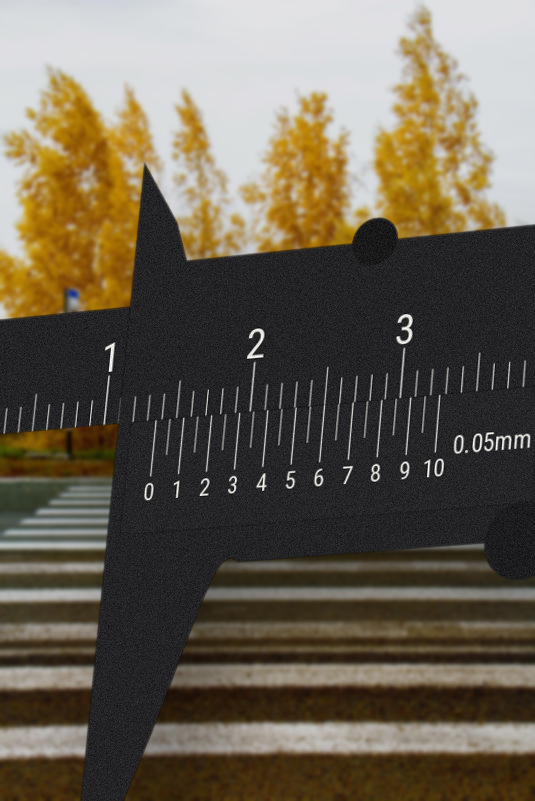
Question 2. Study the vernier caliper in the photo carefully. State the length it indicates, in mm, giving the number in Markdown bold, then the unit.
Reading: **13.6** mm
